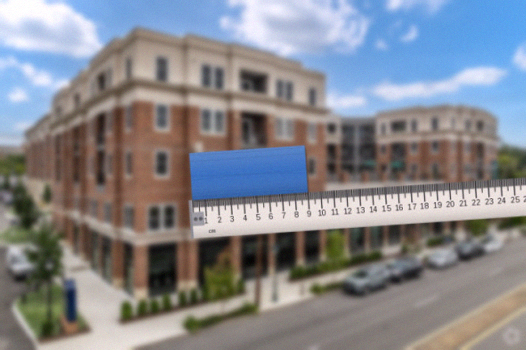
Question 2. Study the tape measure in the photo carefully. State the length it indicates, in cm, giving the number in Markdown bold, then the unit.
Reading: **9** cm
